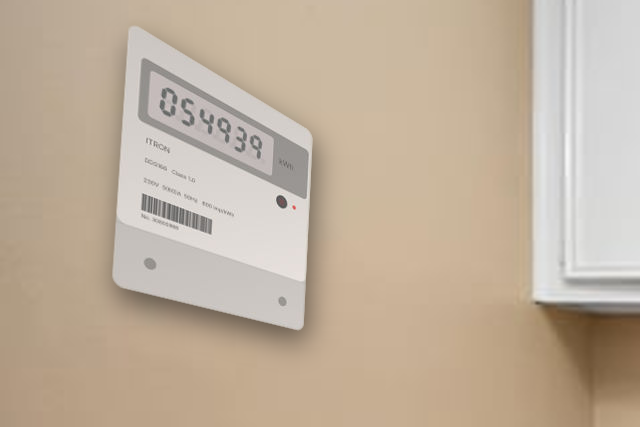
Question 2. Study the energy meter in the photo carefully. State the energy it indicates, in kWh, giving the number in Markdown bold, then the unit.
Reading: **54939** kWh
